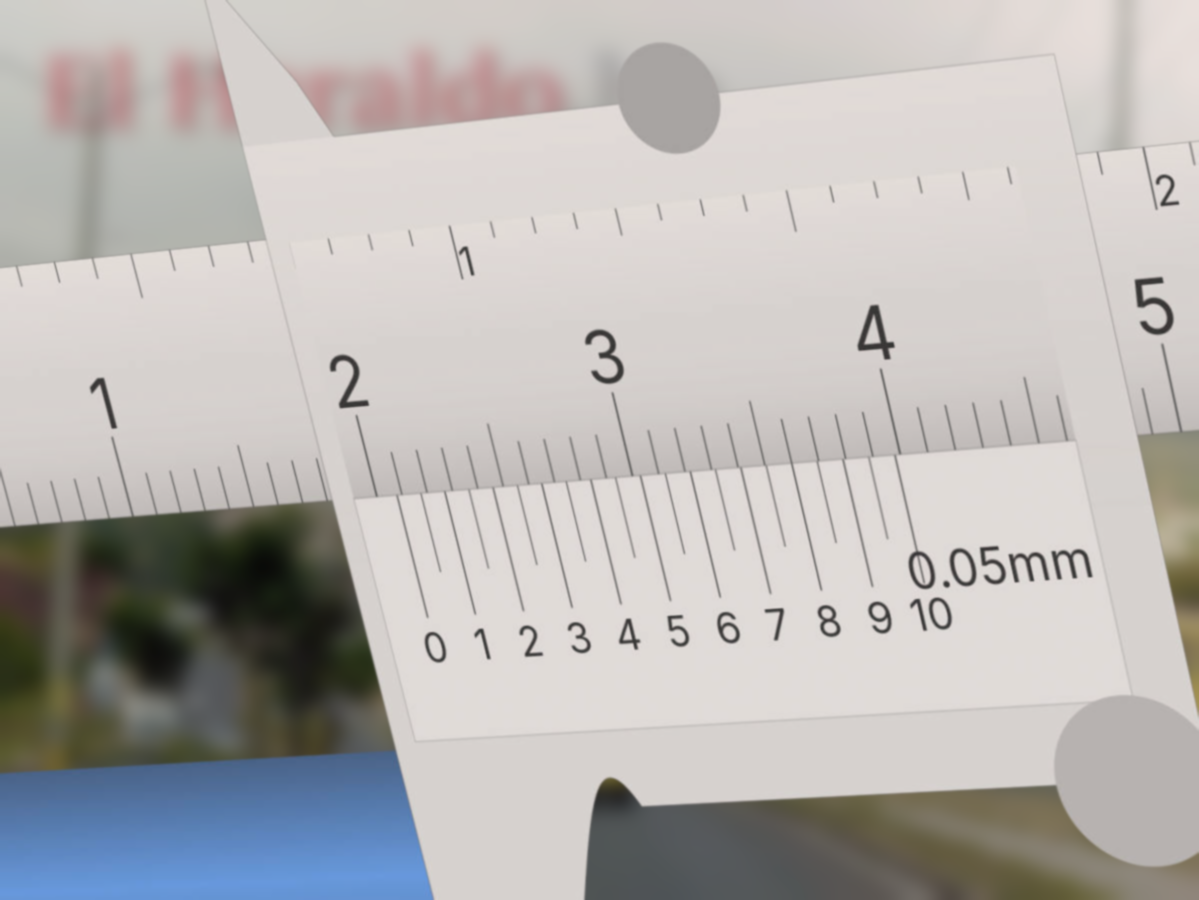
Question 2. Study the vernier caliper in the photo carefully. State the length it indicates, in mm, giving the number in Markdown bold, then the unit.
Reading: **20.8** mm
